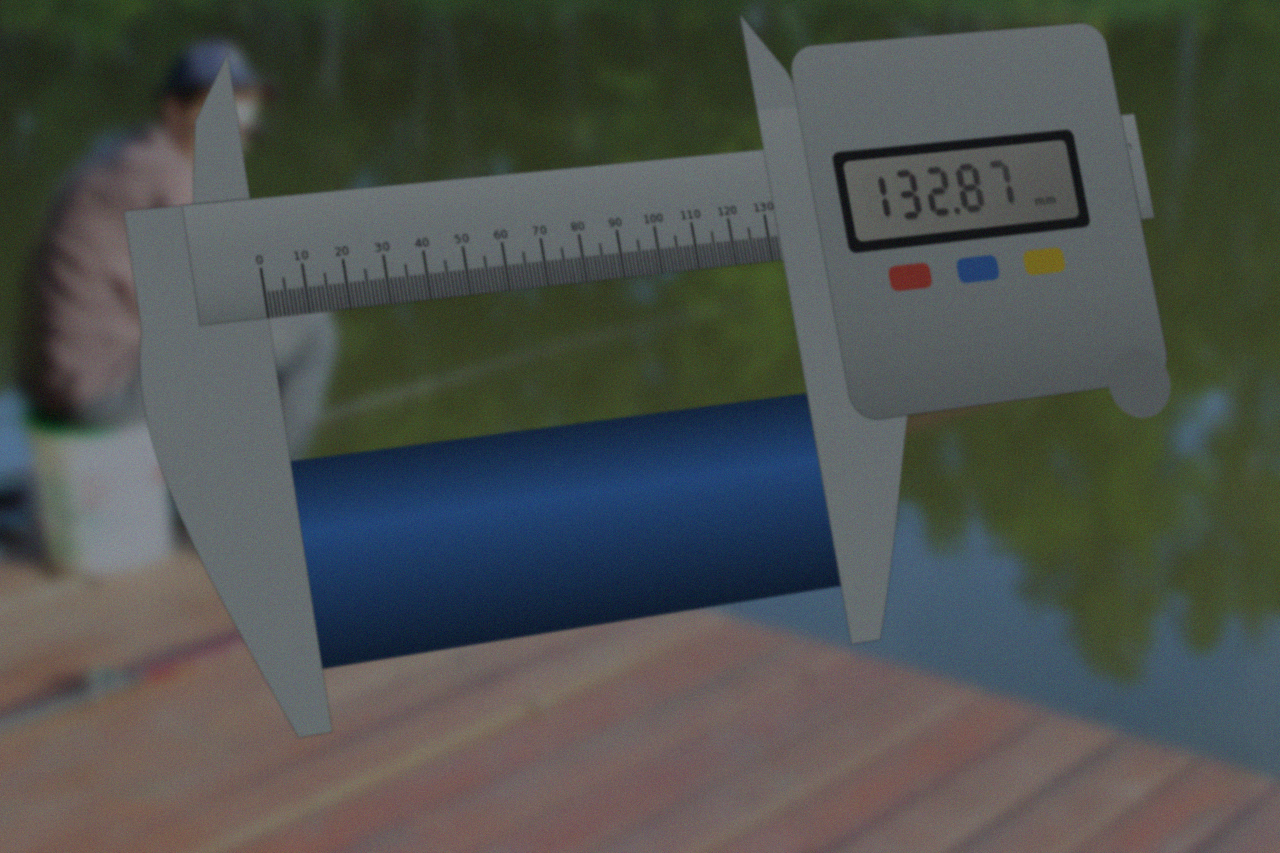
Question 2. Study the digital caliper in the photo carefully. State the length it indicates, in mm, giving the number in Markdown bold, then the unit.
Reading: **132.87** mm
